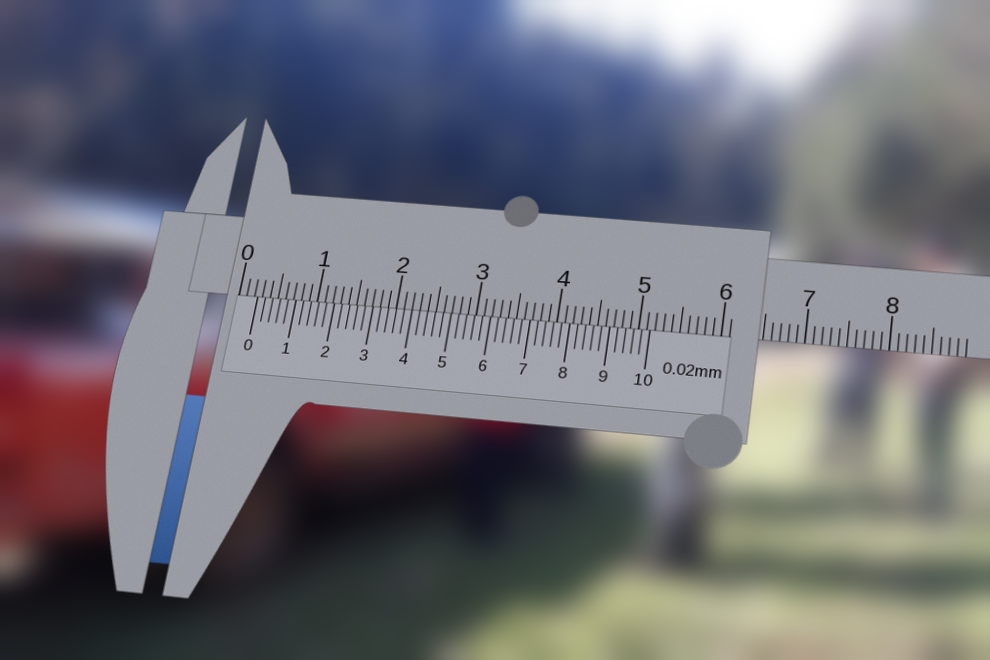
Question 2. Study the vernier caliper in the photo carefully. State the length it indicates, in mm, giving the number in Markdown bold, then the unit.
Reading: **2.4** mm
